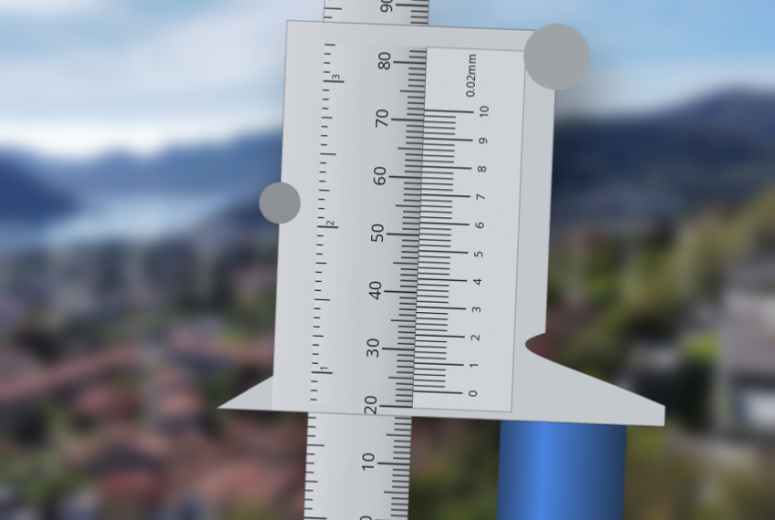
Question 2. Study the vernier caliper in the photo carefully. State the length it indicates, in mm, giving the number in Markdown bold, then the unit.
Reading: **22.8** mm
